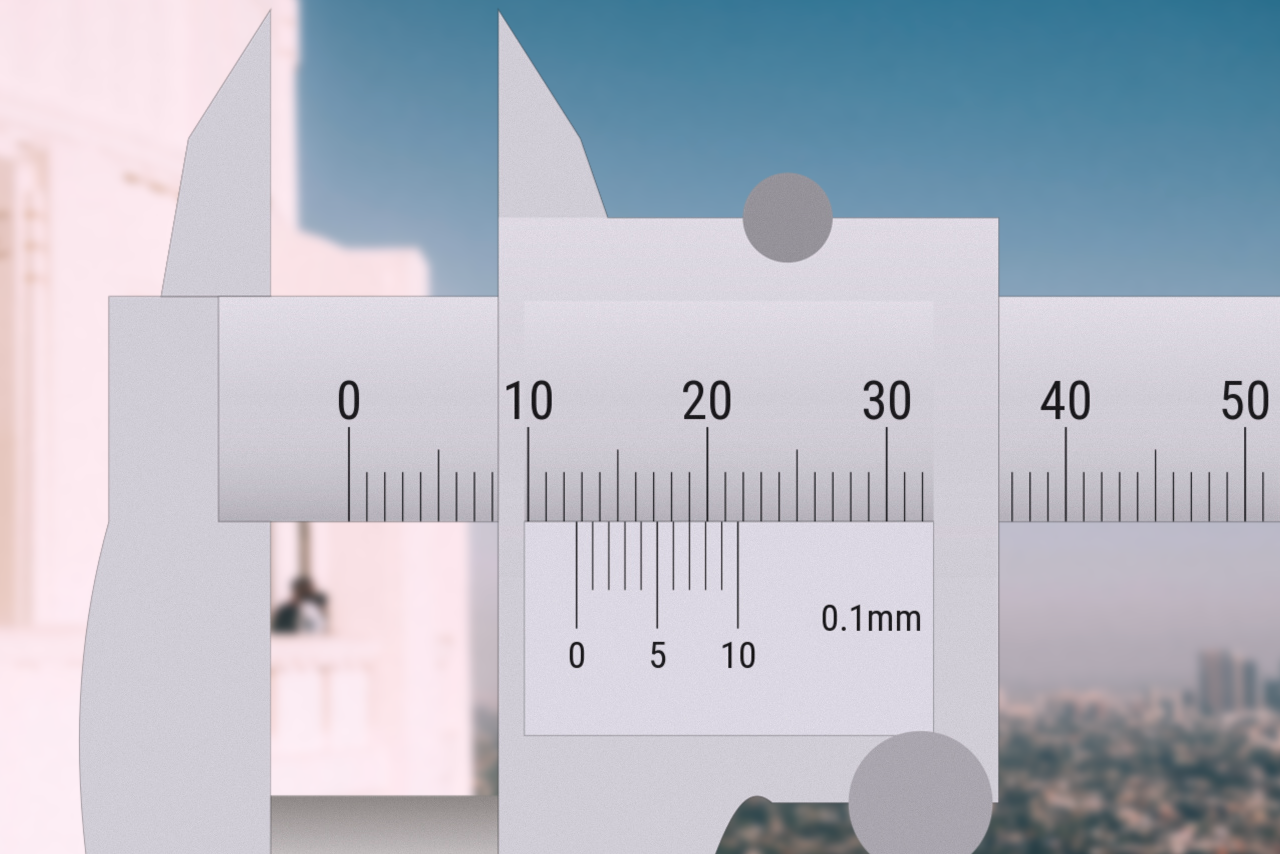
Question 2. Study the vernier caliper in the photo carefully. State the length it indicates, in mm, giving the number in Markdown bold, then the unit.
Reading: **12.7** mm
